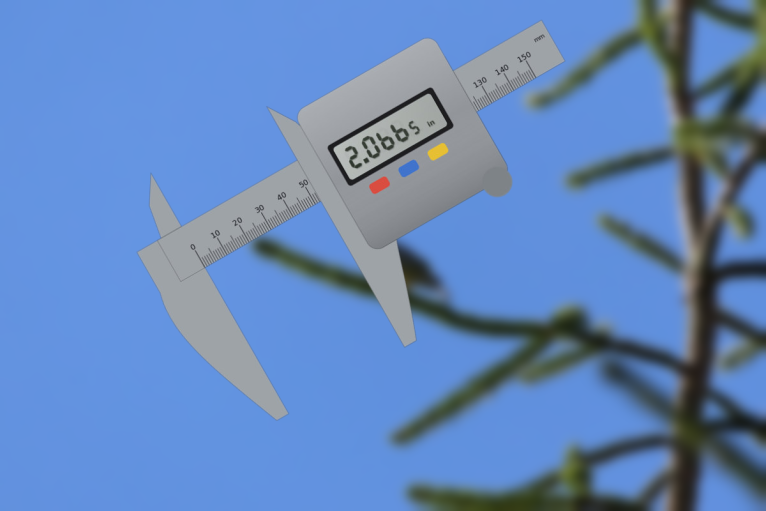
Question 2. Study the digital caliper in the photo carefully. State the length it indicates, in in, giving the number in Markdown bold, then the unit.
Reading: **2.0665** in
